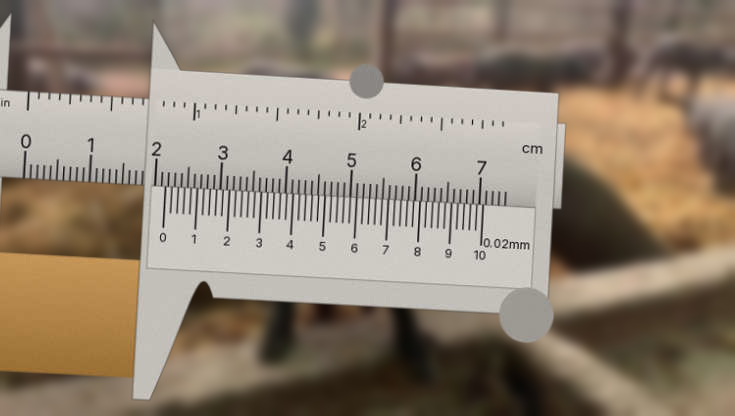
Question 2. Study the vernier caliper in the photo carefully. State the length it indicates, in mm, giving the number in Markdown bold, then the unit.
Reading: **21.6** mm
